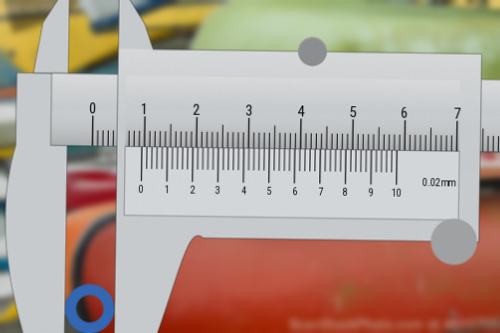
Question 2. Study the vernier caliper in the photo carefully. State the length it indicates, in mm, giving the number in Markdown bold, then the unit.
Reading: **9.5** mm
